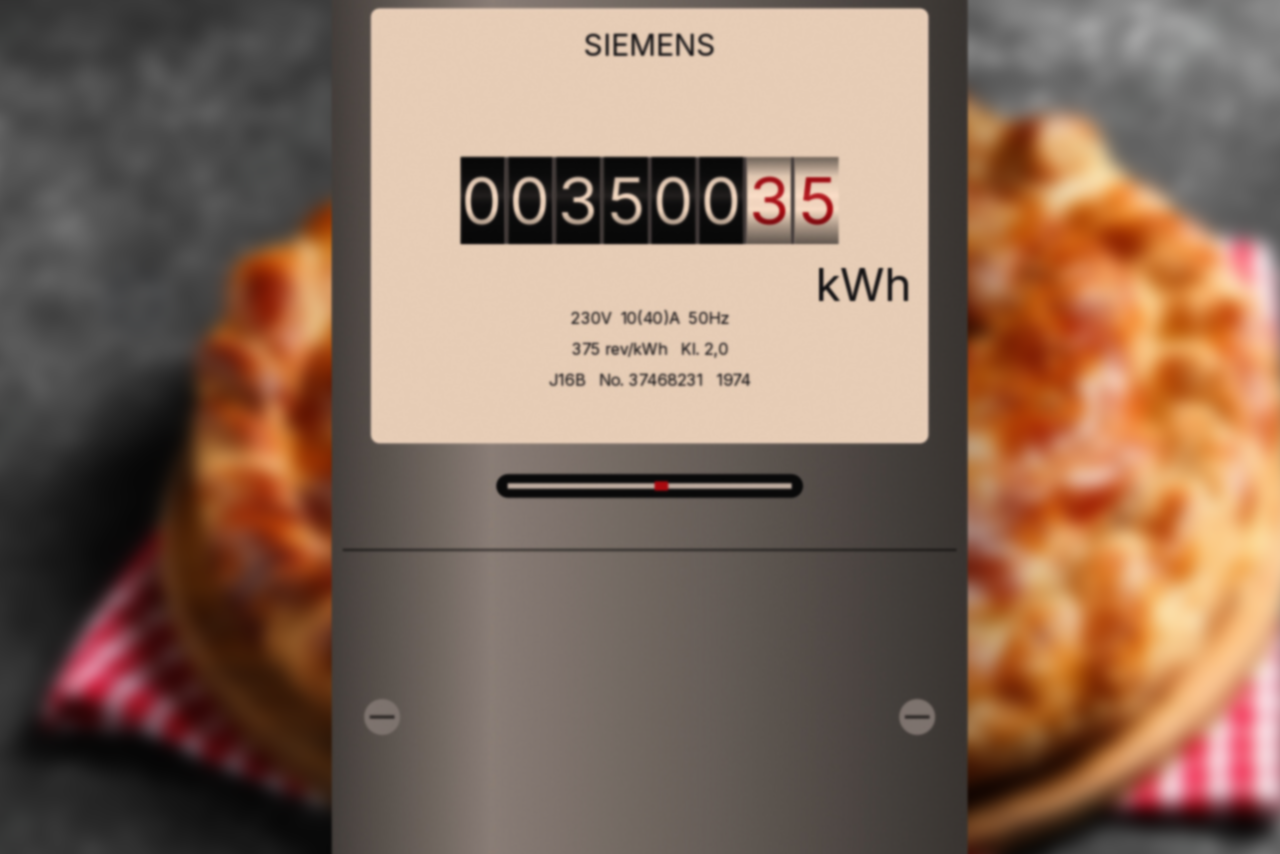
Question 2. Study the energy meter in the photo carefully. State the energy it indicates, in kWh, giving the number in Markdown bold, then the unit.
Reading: **3500.35** kWh
